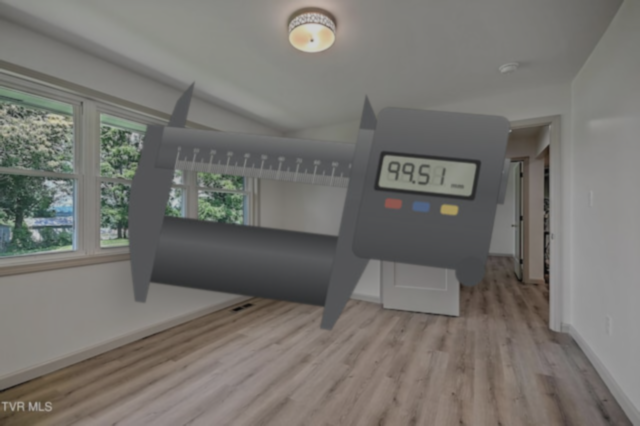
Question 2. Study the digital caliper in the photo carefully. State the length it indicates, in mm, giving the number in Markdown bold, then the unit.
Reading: **99.51** mm
